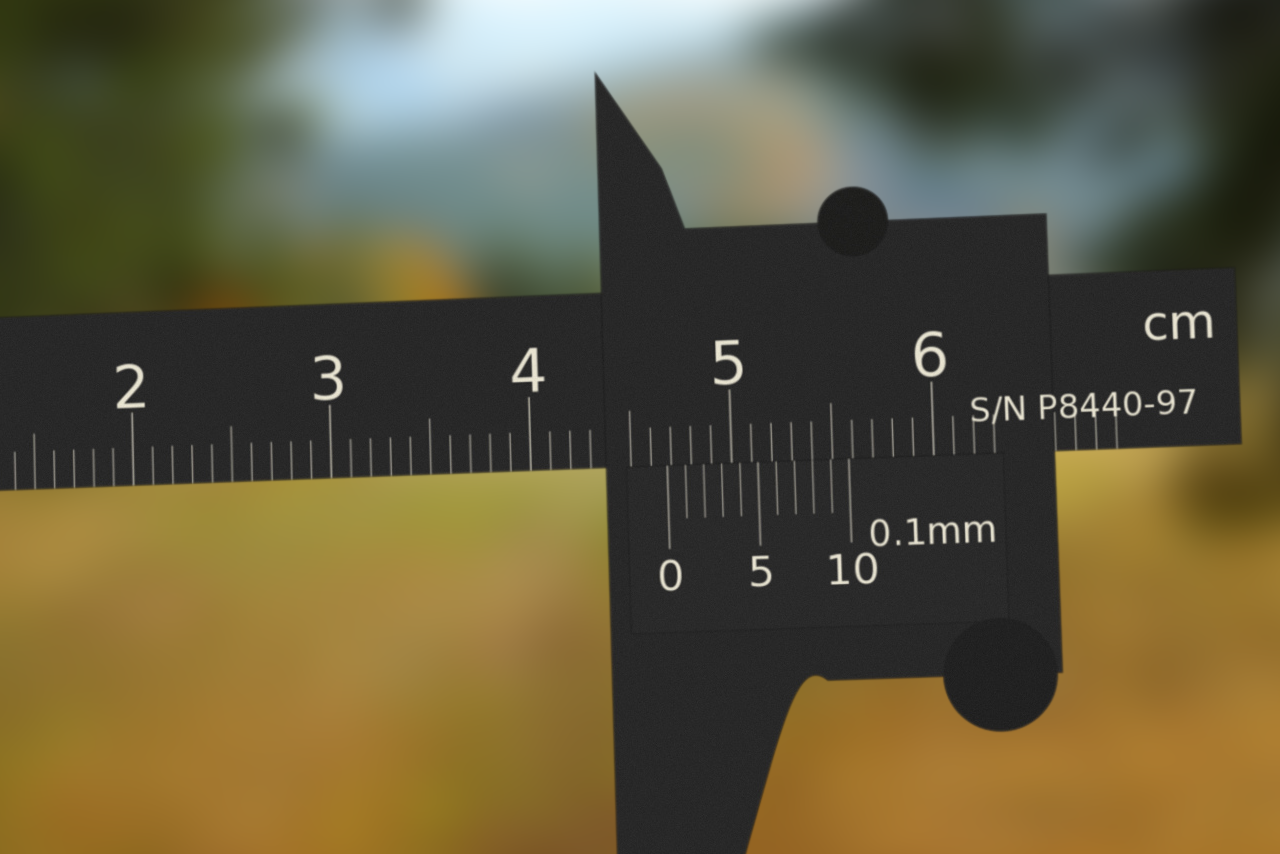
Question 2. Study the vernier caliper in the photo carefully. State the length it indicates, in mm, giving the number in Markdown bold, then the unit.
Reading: **46.8** mm
